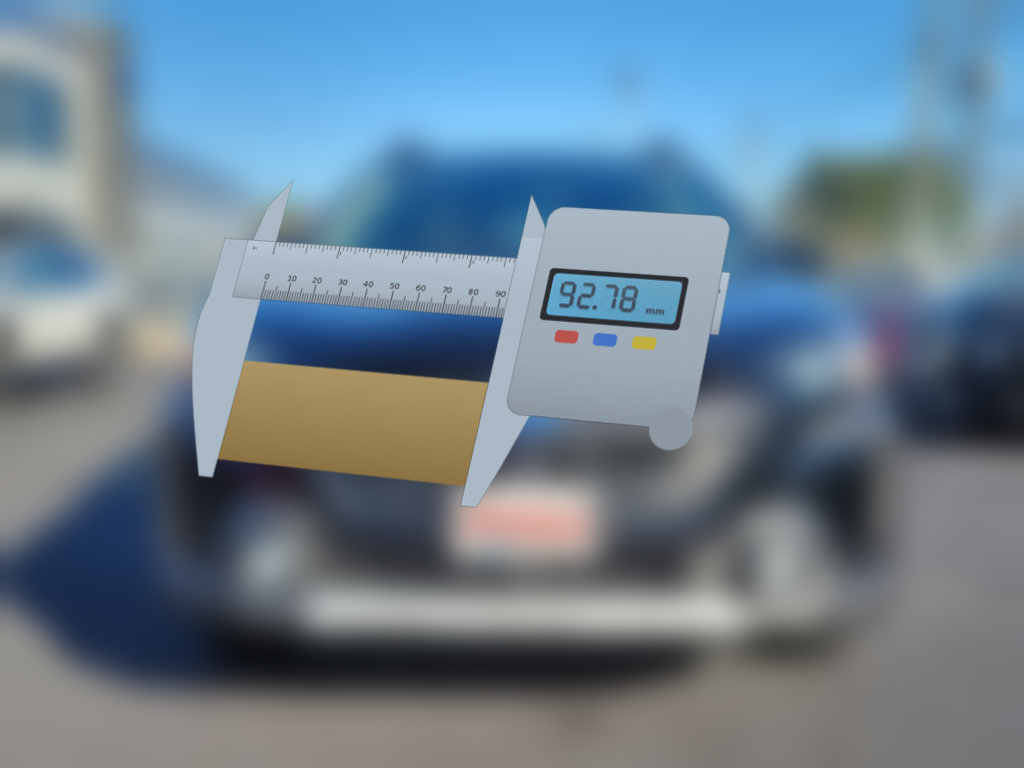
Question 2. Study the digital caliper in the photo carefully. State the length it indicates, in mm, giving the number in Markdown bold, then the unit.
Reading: **92.78** mm
